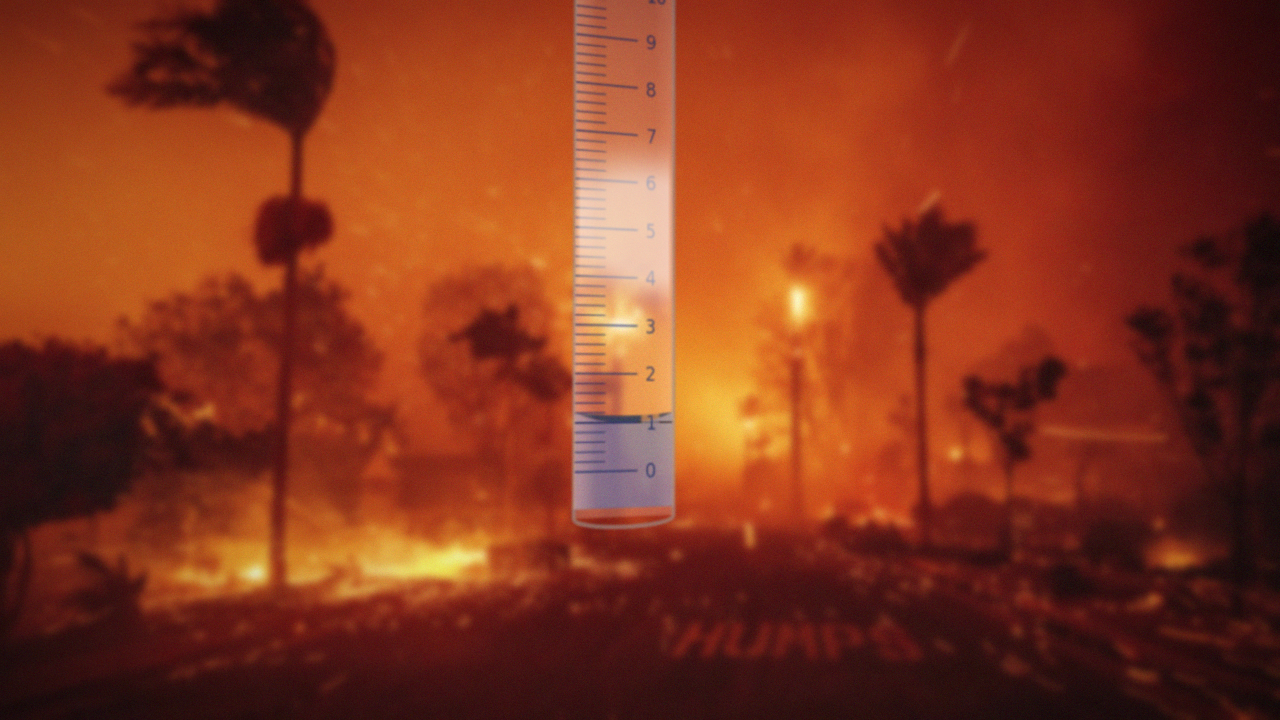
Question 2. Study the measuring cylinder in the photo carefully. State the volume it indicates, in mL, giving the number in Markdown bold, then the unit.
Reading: **1** mL
